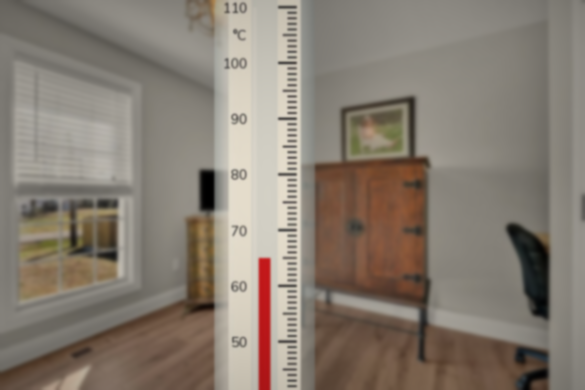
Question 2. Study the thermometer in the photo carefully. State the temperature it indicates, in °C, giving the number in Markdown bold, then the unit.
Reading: **65** °C
